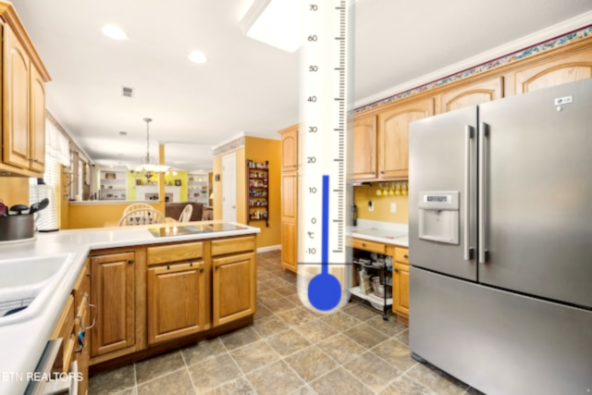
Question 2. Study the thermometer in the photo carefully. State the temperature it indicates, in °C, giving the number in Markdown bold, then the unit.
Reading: **15** °C
